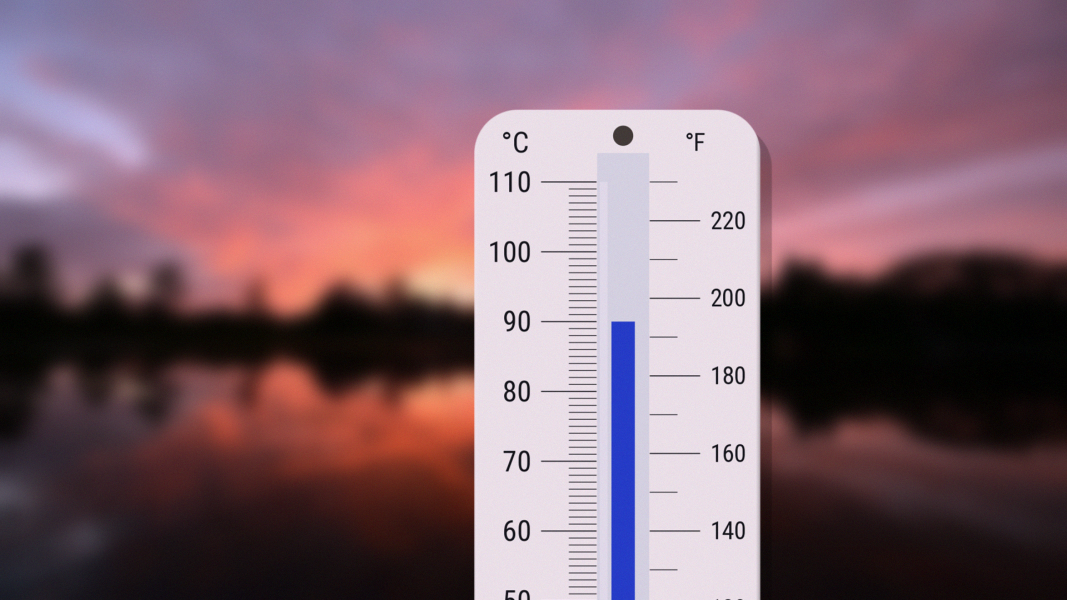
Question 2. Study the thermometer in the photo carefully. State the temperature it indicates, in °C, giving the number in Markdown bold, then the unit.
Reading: **90** °C
